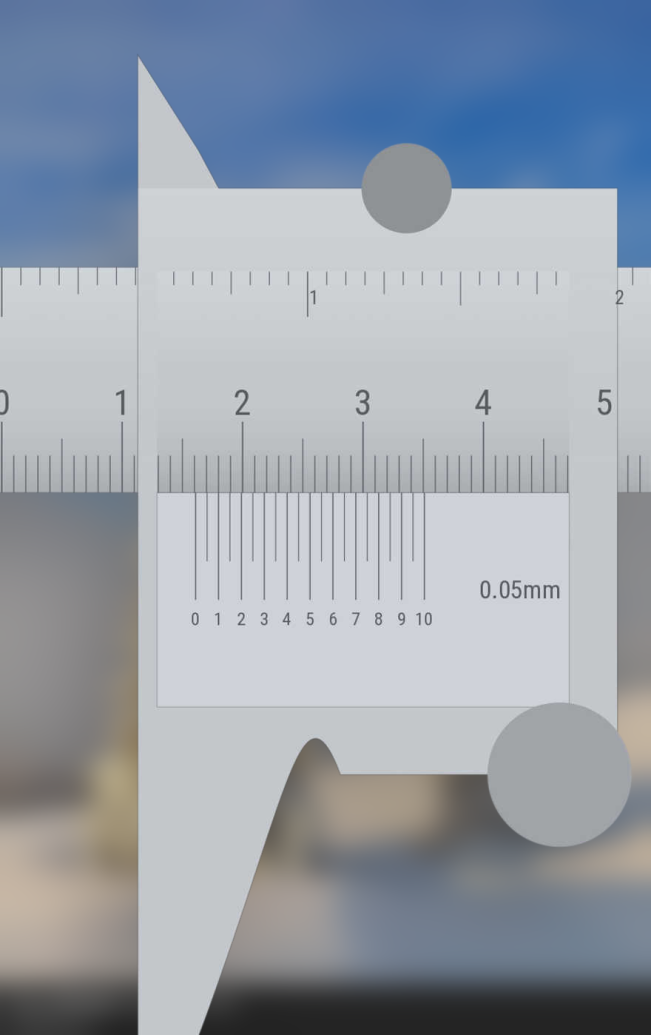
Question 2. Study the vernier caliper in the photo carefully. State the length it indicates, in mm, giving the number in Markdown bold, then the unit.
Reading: **16.1** mm
